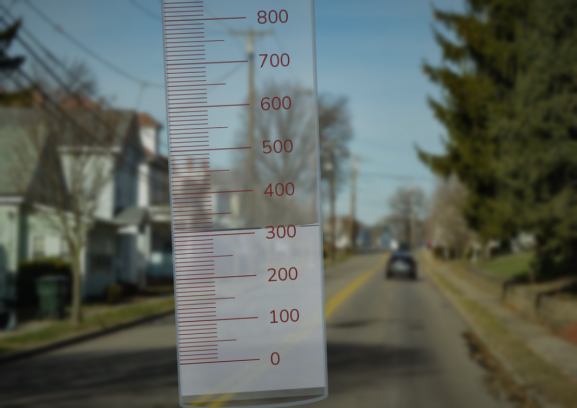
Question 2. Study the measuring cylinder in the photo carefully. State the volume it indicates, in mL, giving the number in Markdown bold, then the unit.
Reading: **310** mL
